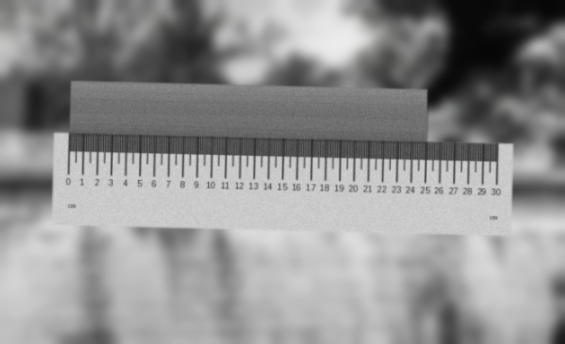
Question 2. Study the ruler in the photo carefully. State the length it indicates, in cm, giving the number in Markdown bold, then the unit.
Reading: **25** cm
